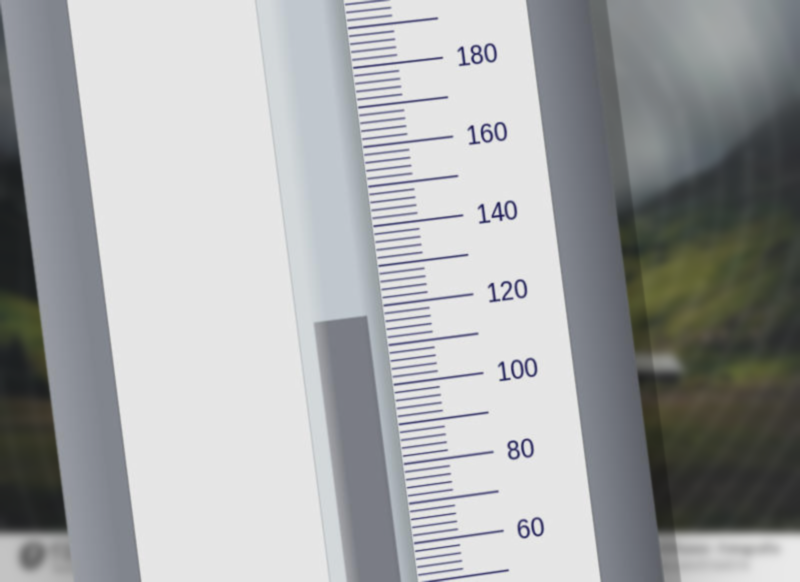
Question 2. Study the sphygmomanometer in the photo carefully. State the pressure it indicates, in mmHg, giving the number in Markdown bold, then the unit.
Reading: **118** mmHg
